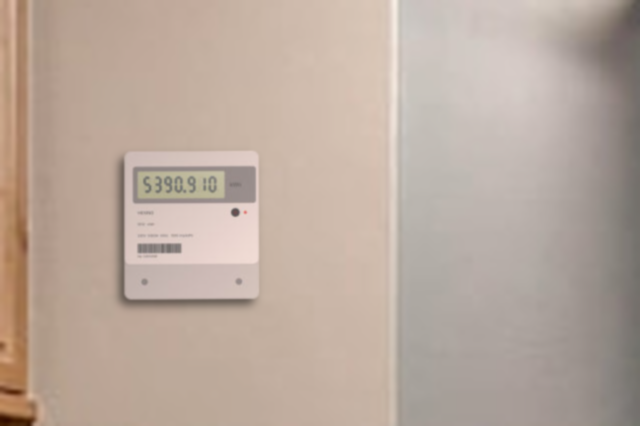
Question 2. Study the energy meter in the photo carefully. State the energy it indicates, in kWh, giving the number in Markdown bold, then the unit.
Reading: **5390.910** kWh
